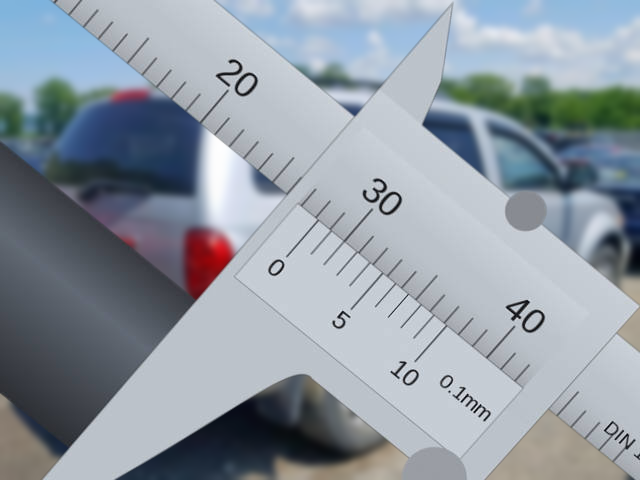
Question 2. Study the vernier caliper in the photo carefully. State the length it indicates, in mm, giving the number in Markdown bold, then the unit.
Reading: **28.2** mm
